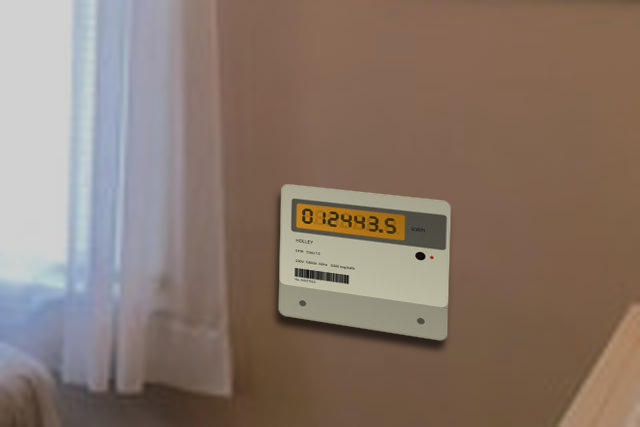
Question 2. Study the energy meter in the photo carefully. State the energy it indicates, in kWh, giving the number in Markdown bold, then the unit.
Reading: **12443.5** kWh
